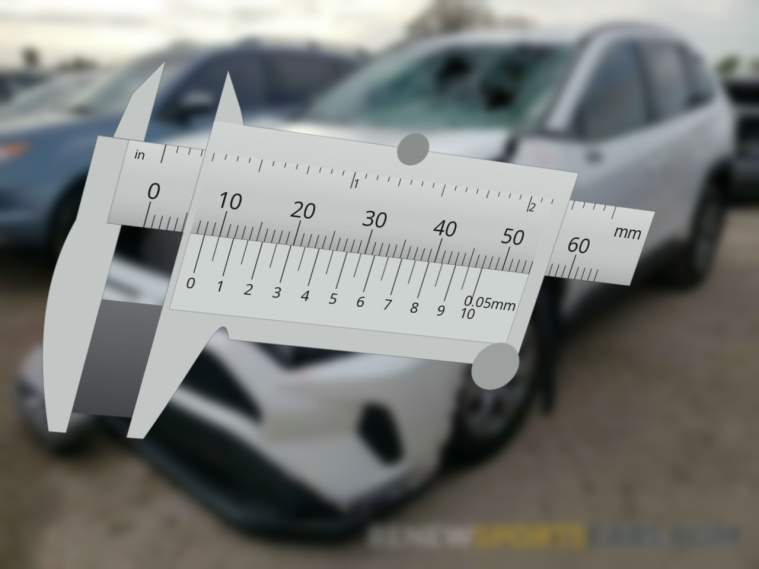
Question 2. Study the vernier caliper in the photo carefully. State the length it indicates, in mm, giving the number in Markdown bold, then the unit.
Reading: **8.0** mm
